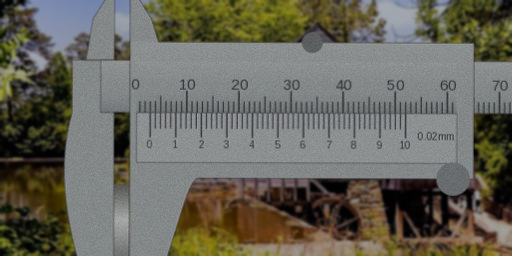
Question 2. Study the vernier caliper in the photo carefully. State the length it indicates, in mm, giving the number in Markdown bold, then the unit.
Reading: **3.0** mm
